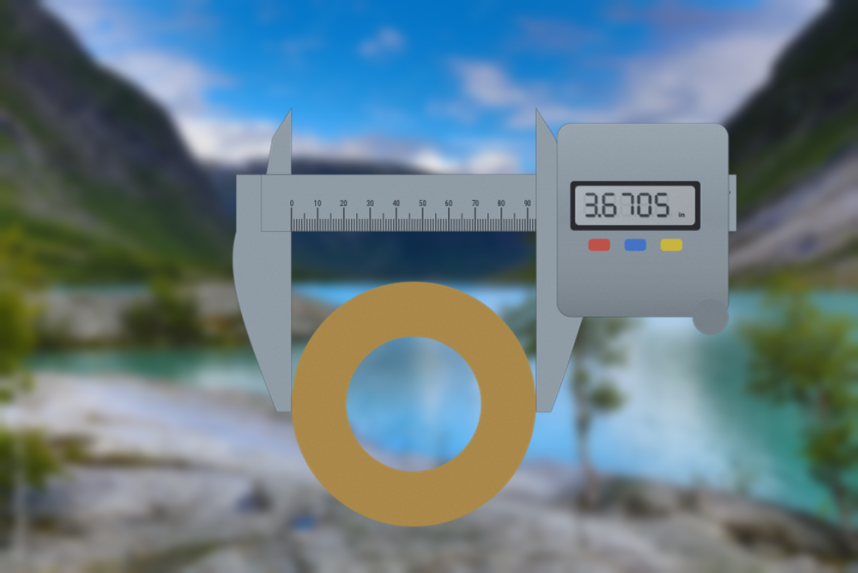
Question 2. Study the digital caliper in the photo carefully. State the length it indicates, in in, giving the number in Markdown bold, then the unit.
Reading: **3.6705** in
